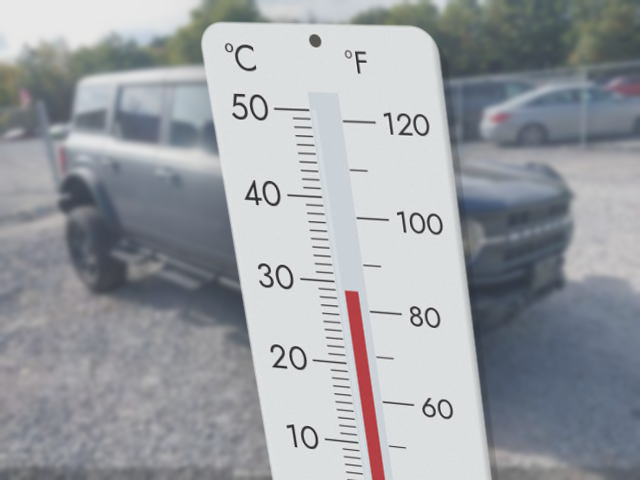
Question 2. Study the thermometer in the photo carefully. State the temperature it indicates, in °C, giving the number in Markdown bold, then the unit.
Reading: **29** °C
